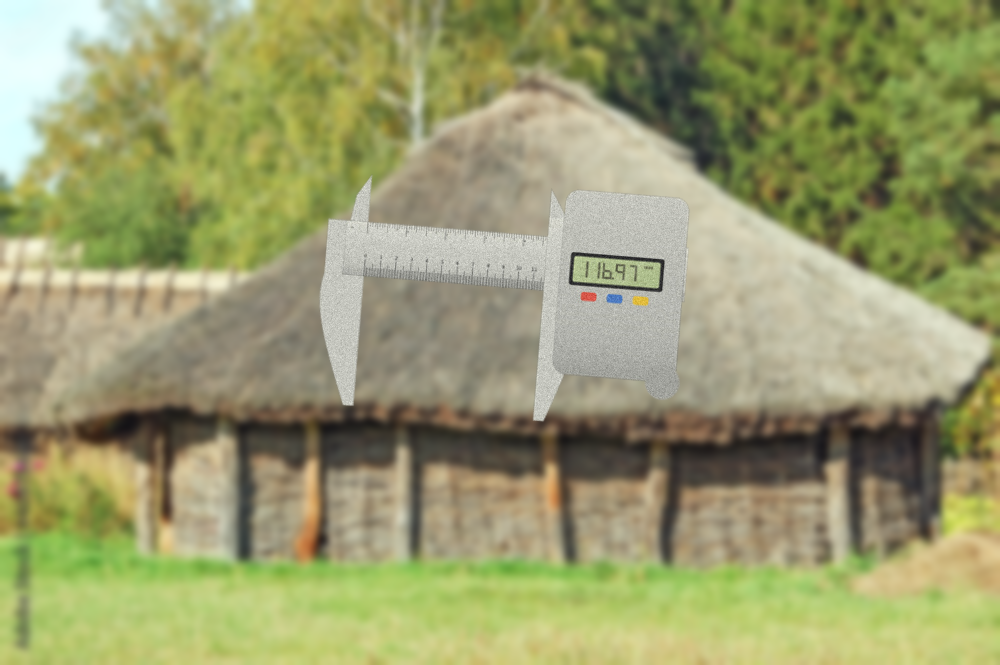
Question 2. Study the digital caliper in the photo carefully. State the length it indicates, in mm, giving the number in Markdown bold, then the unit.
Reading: **116.97** mm
